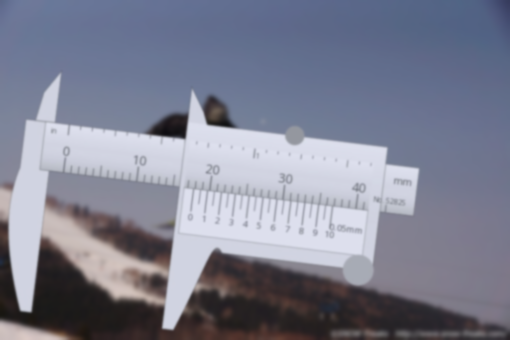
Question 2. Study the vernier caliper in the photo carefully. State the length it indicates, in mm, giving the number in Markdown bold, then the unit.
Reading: **17.8** mm
